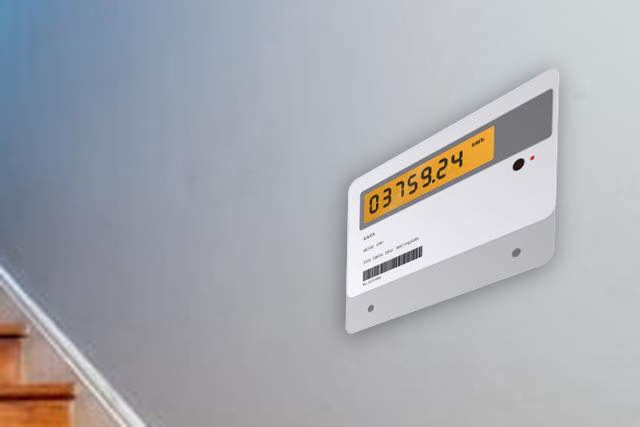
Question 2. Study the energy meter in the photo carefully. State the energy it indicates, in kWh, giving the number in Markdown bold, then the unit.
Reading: **3759.24** kWh
